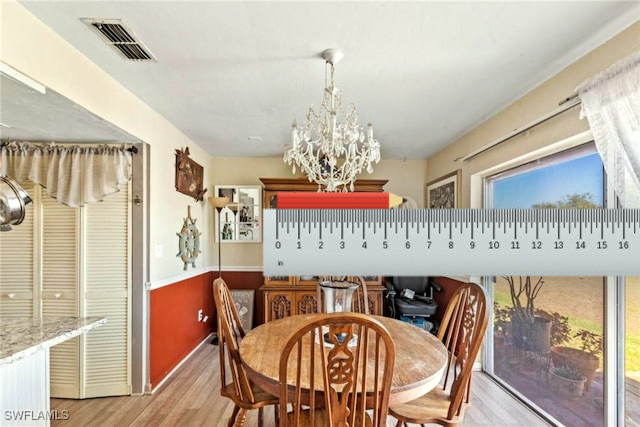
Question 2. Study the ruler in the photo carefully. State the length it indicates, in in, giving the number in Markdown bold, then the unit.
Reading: **6** in
